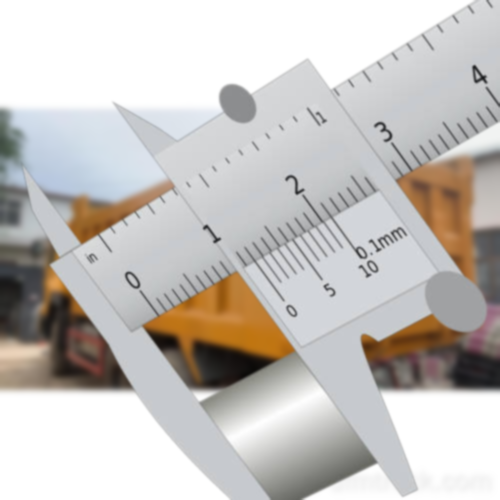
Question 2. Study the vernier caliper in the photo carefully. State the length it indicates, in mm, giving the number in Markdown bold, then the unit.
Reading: **12.0** mm
